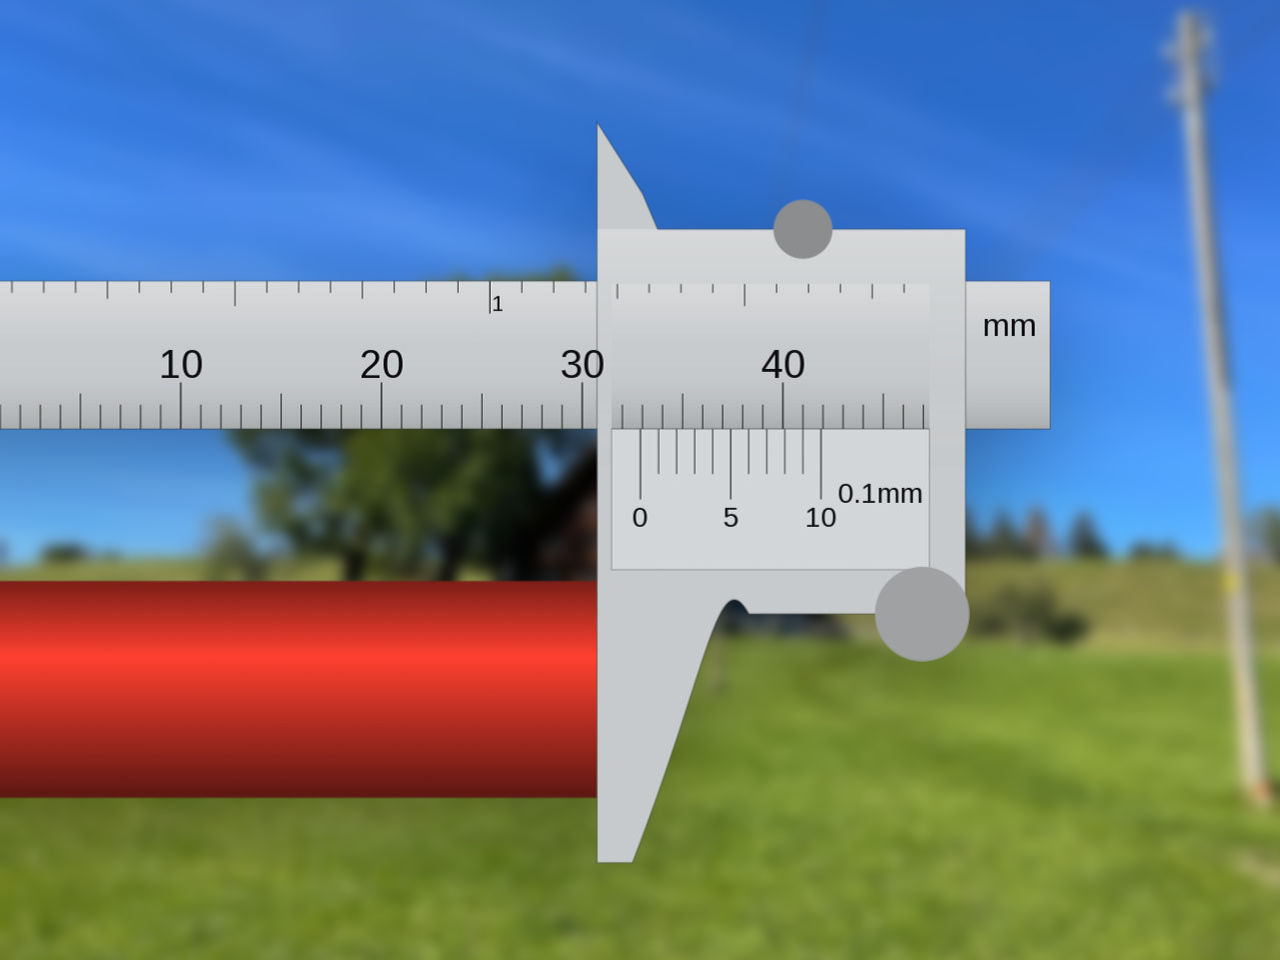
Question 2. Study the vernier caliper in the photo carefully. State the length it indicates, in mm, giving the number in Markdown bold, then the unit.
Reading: **32.9** mm
